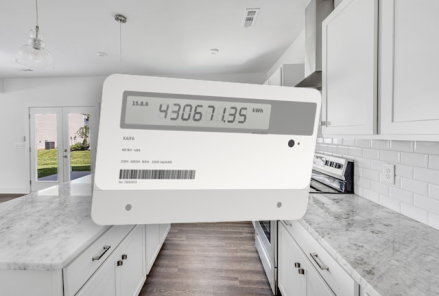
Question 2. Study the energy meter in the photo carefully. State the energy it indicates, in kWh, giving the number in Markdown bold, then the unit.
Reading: **430671.35** kWh
